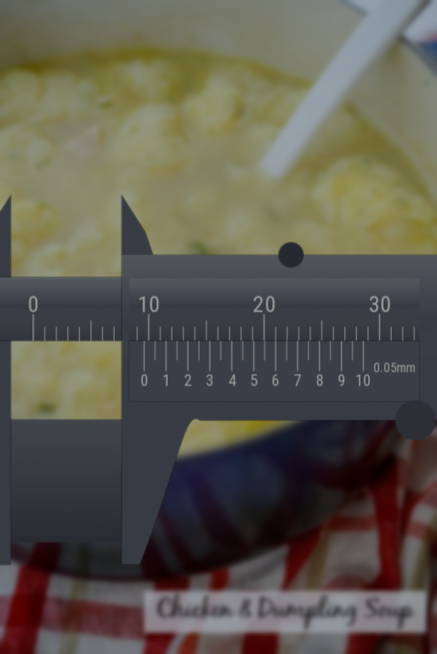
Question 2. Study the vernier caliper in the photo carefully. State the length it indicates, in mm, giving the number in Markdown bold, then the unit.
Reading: **9.6** mm
